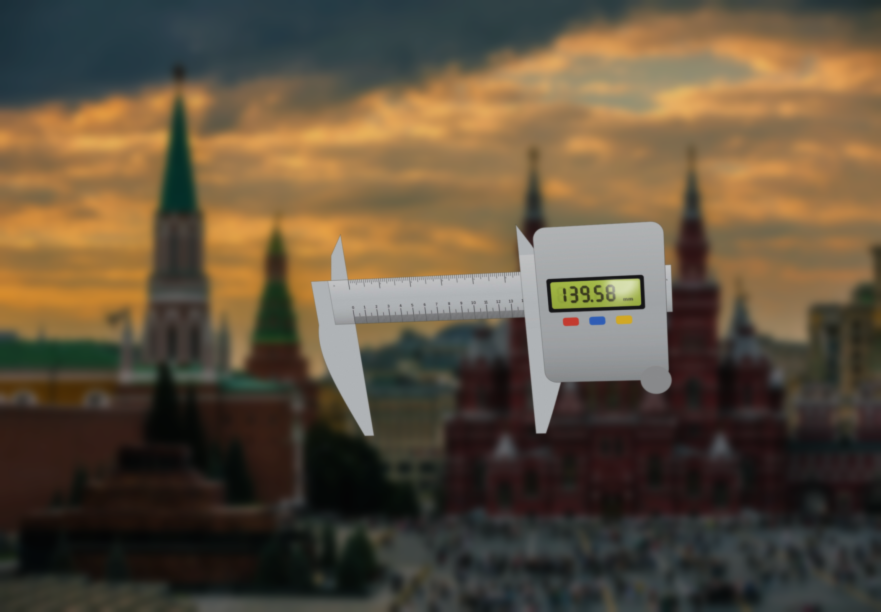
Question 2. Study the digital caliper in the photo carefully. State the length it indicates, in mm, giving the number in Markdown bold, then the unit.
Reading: **139.58** mm
